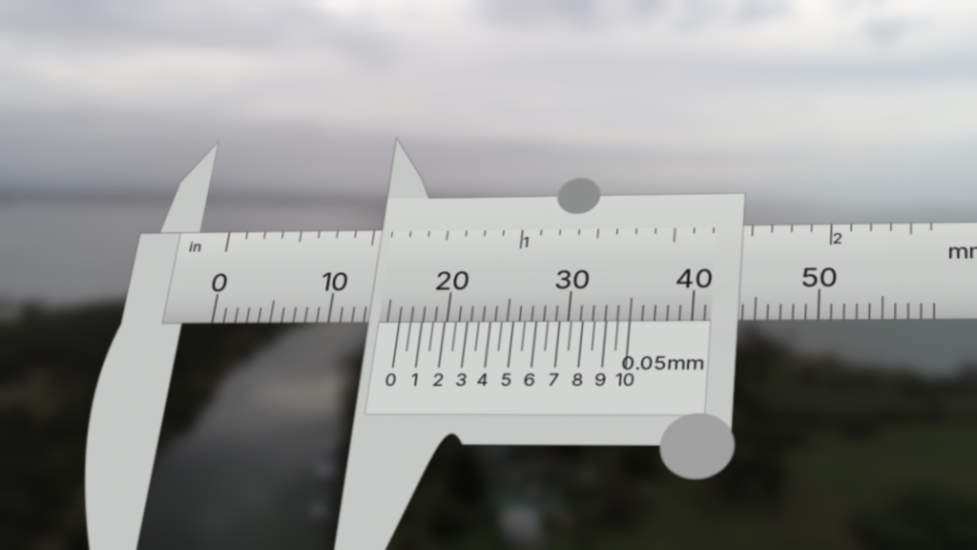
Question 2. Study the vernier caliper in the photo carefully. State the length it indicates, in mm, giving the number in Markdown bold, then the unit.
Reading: **16.0** mm
